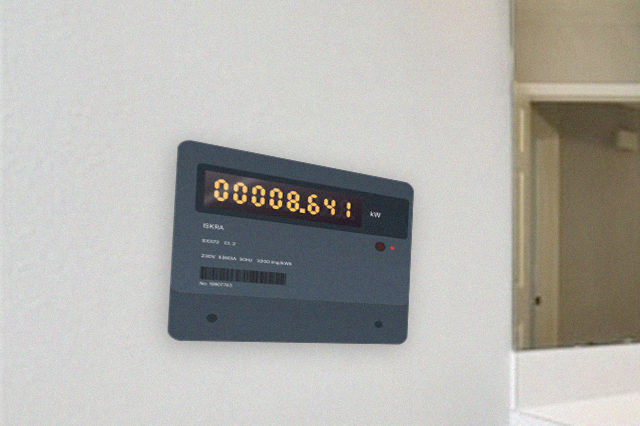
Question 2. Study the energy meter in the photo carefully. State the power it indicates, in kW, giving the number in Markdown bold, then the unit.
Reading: **8.641** kW
